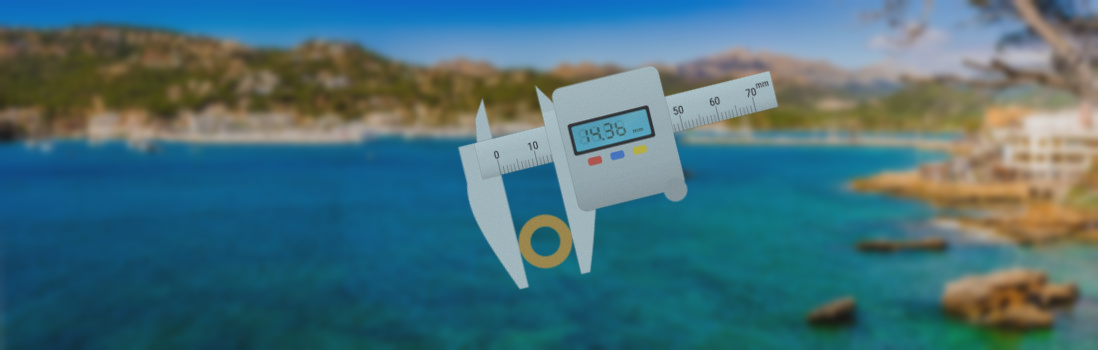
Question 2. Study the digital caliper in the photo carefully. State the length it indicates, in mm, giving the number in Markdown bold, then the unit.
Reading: **14.36** mm
